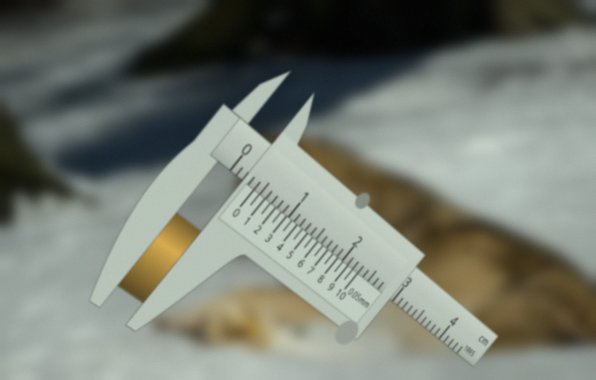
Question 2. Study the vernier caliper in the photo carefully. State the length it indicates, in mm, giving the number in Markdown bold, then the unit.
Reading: **4.0** mm
